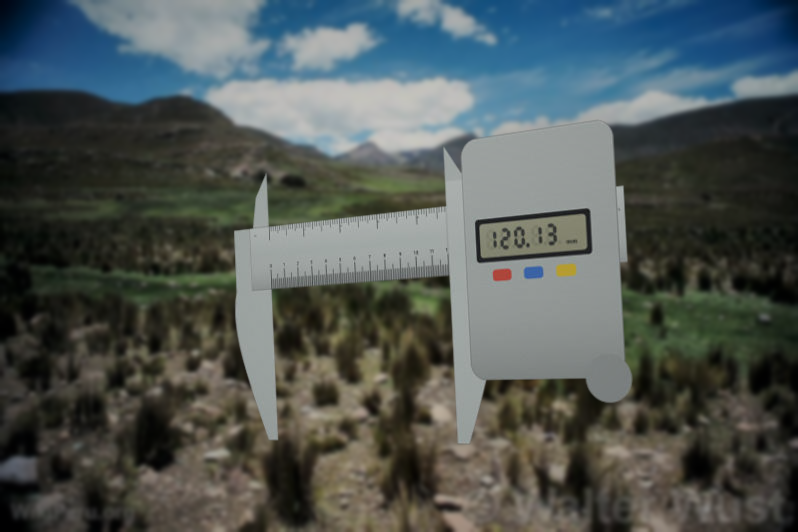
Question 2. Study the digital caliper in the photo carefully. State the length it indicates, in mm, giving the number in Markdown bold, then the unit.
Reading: **120.13** mm
